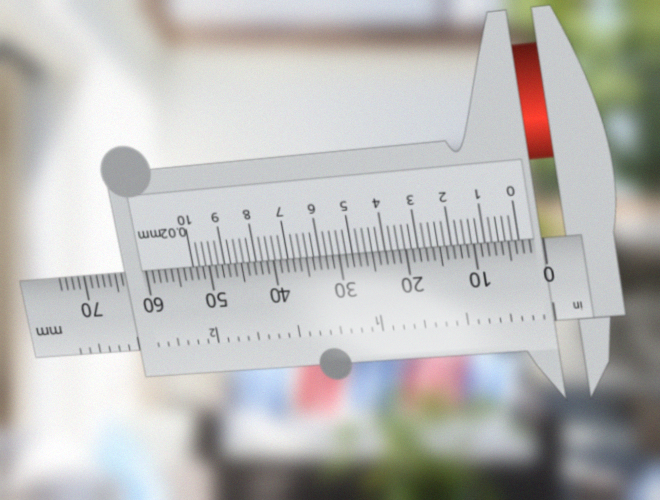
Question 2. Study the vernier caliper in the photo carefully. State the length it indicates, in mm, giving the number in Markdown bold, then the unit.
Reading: **3.5** mm
